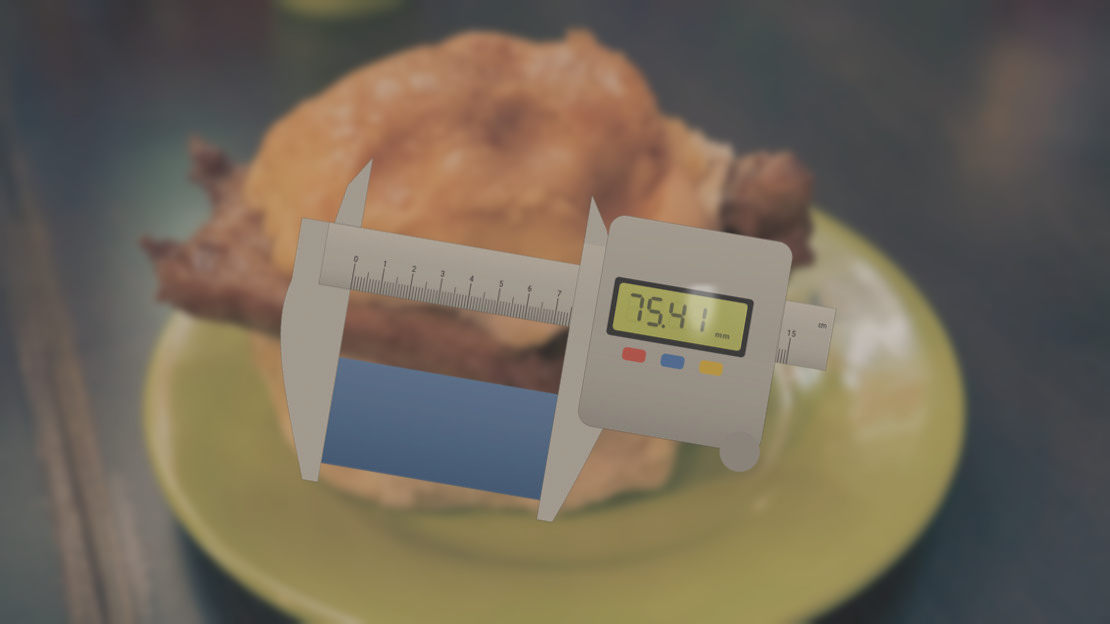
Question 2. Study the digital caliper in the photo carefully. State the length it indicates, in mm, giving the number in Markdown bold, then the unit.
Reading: **75.41** mm
